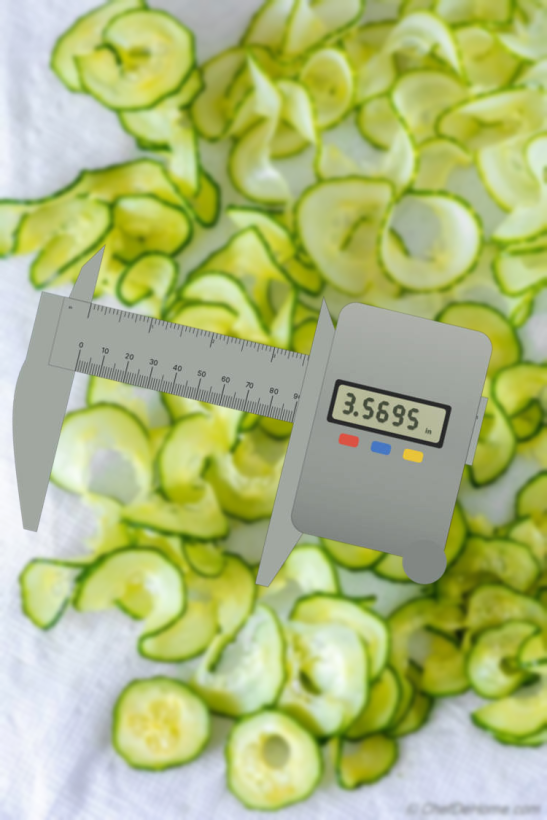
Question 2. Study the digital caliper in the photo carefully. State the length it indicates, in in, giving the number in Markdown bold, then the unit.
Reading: **3.5695** in
